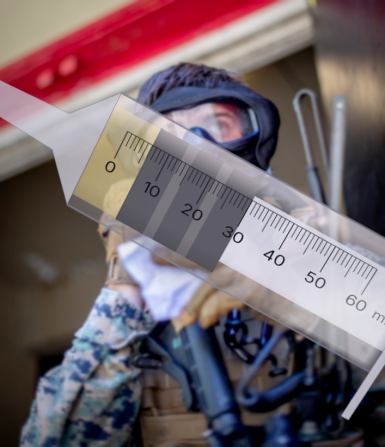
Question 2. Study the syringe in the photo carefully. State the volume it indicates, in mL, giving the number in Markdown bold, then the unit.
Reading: **6** mL
